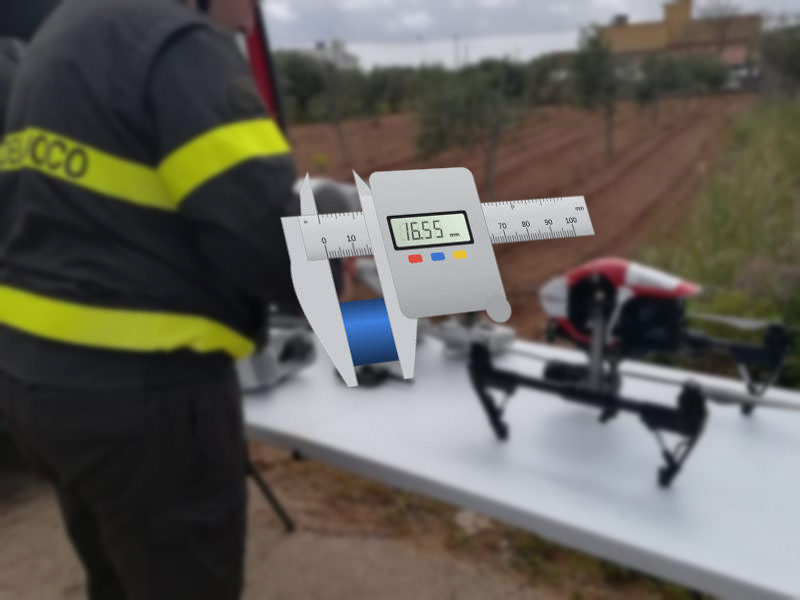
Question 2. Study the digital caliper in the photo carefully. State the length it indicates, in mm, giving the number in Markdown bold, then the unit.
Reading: **16.55** mm
